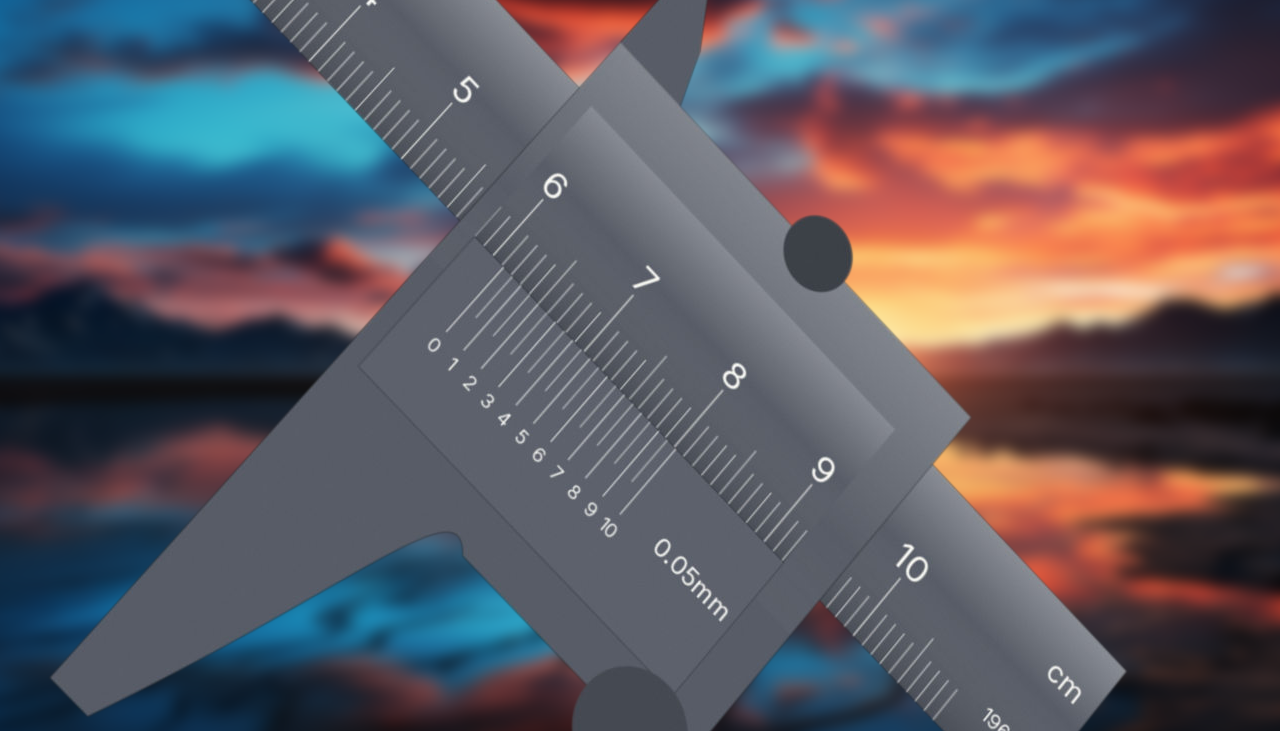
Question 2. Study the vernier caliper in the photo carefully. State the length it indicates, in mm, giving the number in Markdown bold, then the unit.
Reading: **61.2** mm
